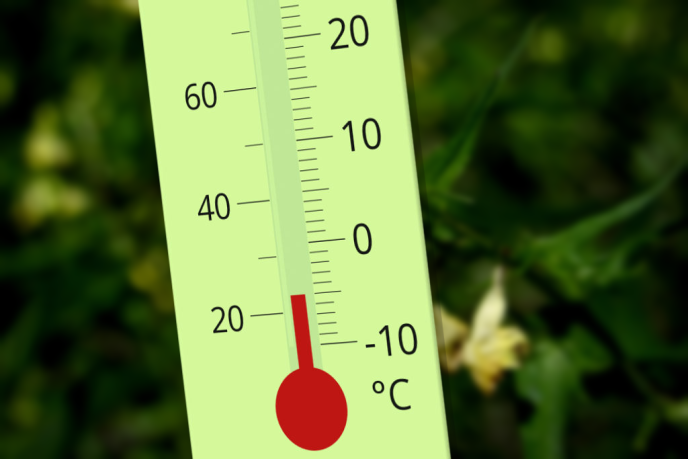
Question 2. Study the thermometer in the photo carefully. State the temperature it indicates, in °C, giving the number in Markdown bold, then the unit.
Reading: **-5** °C
